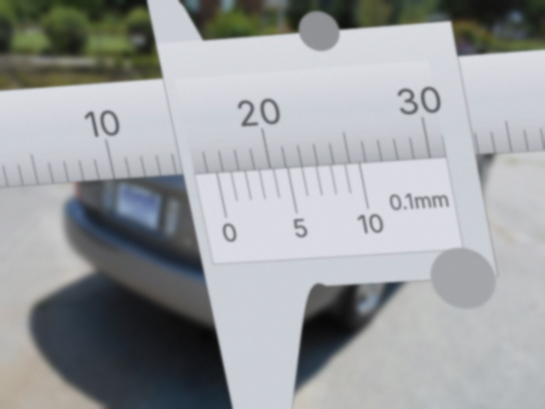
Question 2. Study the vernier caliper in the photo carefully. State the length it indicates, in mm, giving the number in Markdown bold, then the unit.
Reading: **16.6** mm
